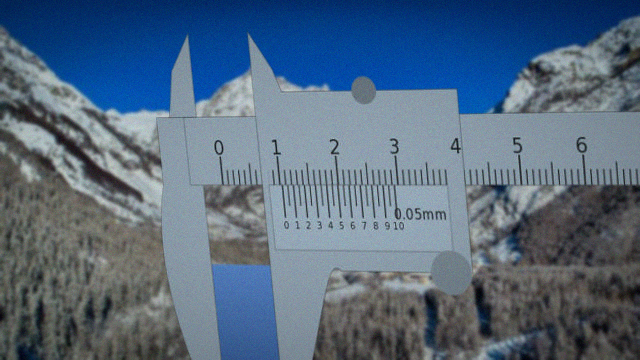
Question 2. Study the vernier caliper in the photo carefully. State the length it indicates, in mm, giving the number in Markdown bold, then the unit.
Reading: **10.4** mm
